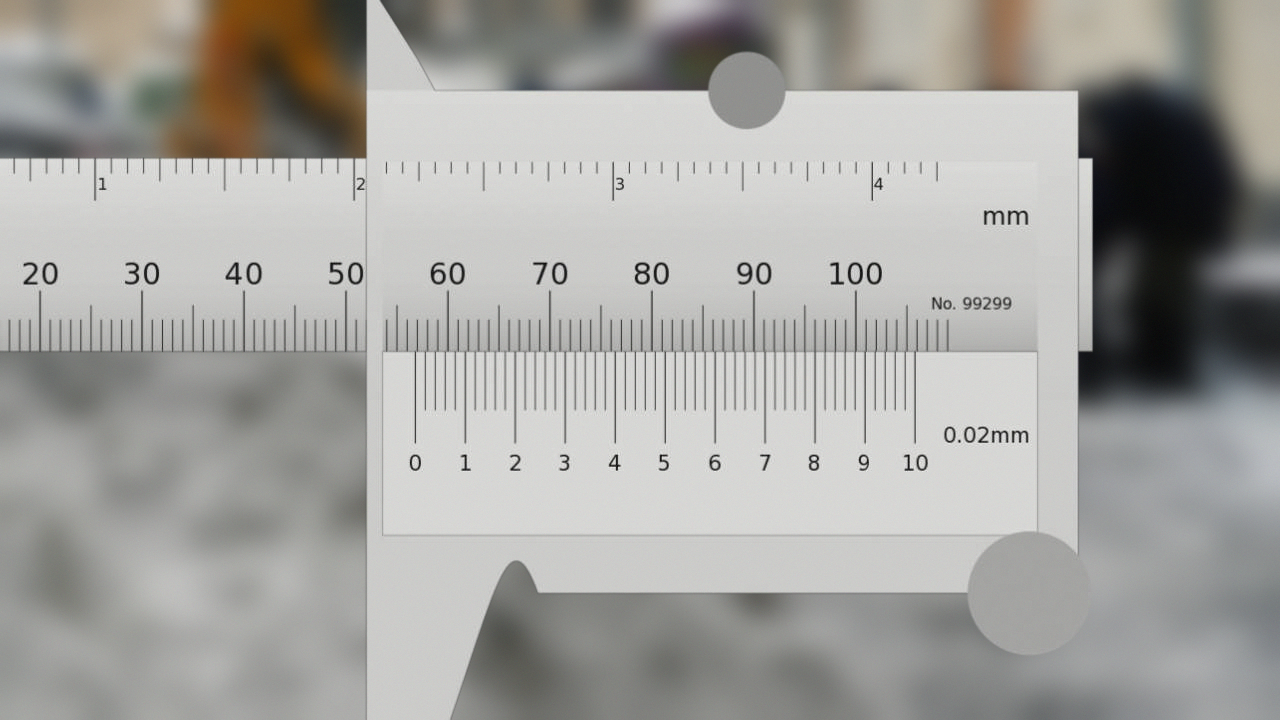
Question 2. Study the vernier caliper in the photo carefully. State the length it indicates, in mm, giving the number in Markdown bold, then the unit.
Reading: **56.8** mm
